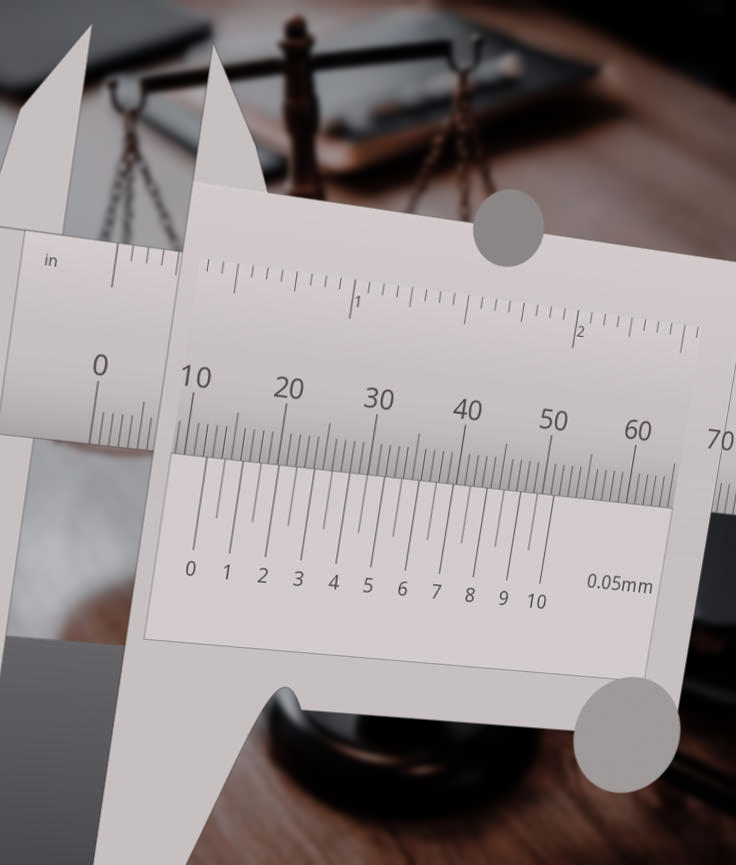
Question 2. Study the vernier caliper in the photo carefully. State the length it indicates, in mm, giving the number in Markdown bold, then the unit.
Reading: **12.4** mm
